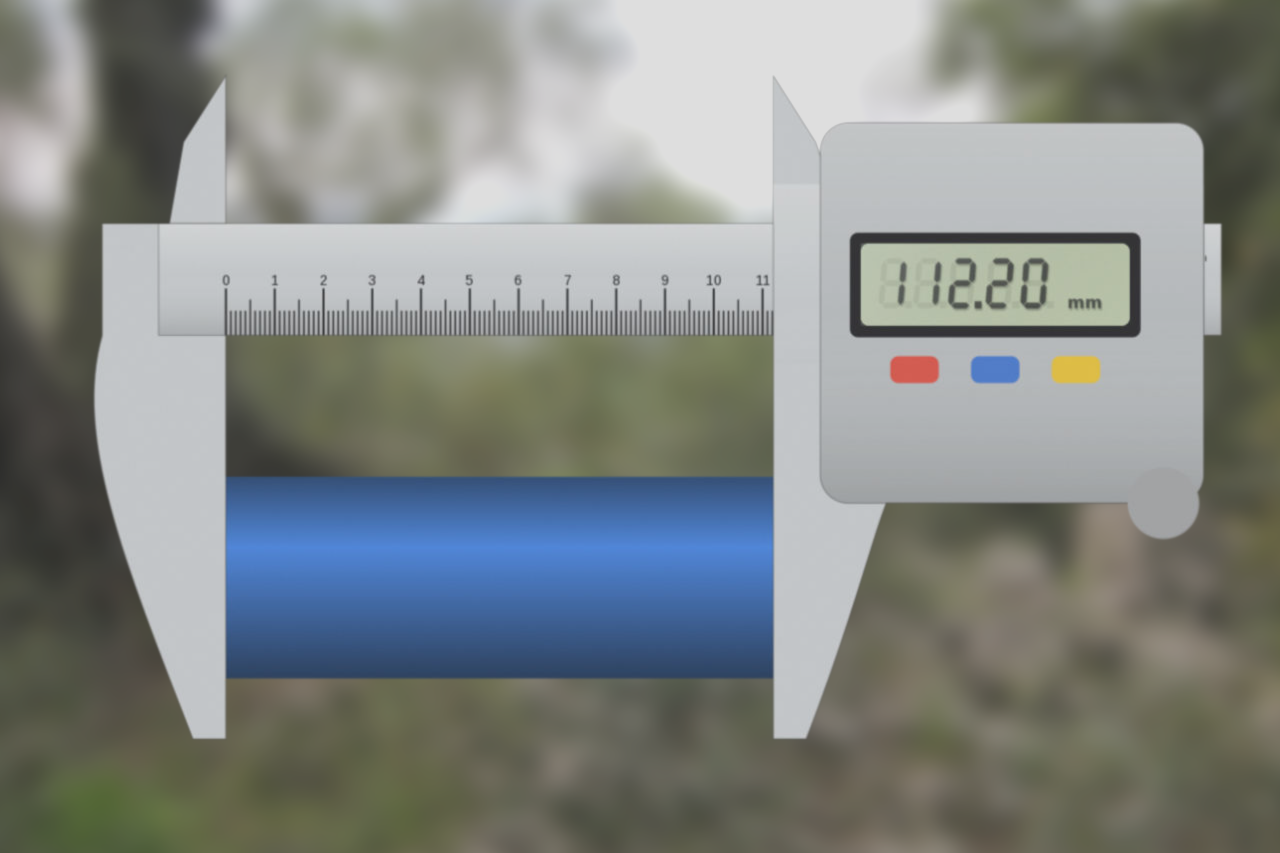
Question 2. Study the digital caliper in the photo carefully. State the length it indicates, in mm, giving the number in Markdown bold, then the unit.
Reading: **112.20** mm
